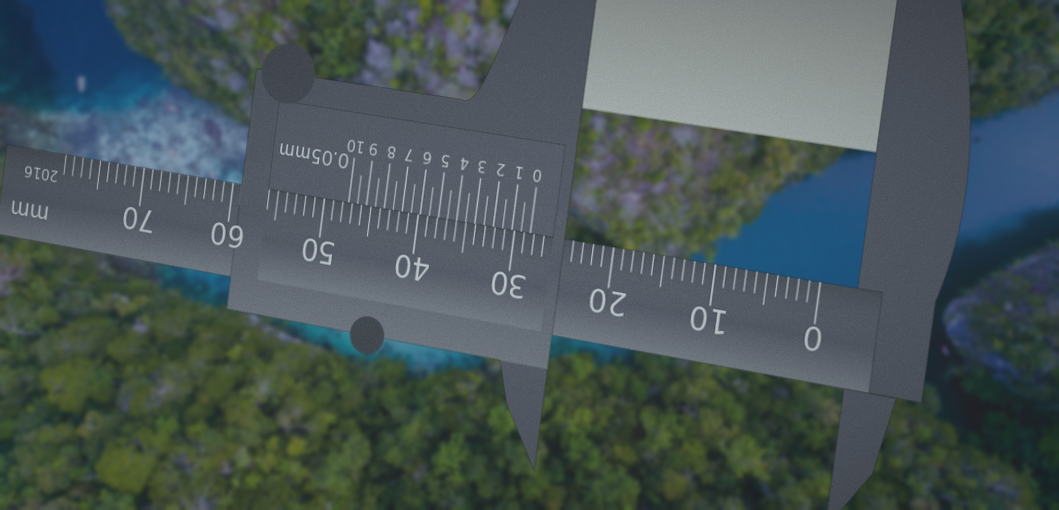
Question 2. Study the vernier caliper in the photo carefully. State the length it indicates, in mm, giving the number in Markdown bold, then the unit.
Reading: **28.4** mm
